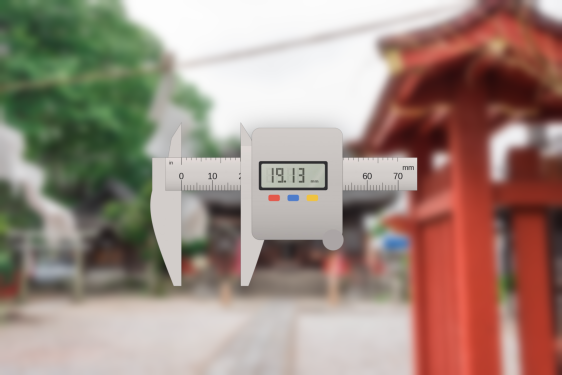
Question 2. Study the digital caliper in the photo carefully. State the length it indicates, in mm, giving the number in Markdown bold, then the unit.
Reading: **19.13** mm
